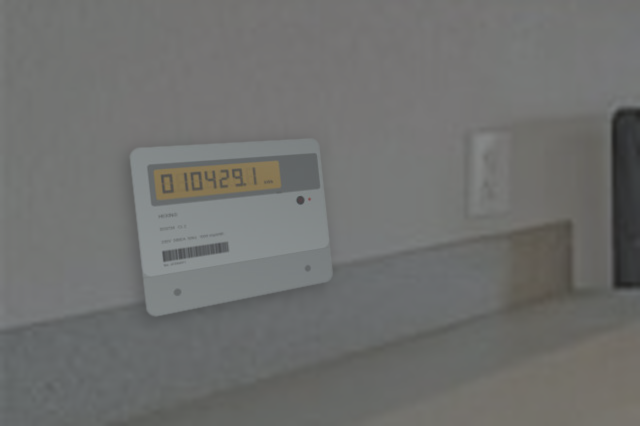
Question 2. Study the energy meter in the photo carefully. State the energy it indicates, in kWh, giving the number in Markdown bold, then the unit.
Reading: **10429.1** kWh
